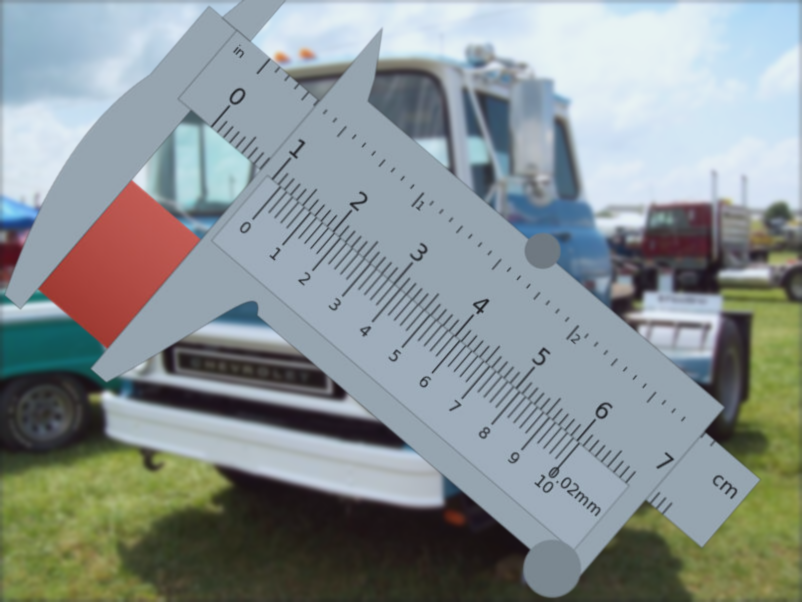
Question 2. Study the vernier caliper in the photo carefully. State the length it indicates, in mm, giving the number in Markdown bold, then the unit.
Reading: **11.4** mm
